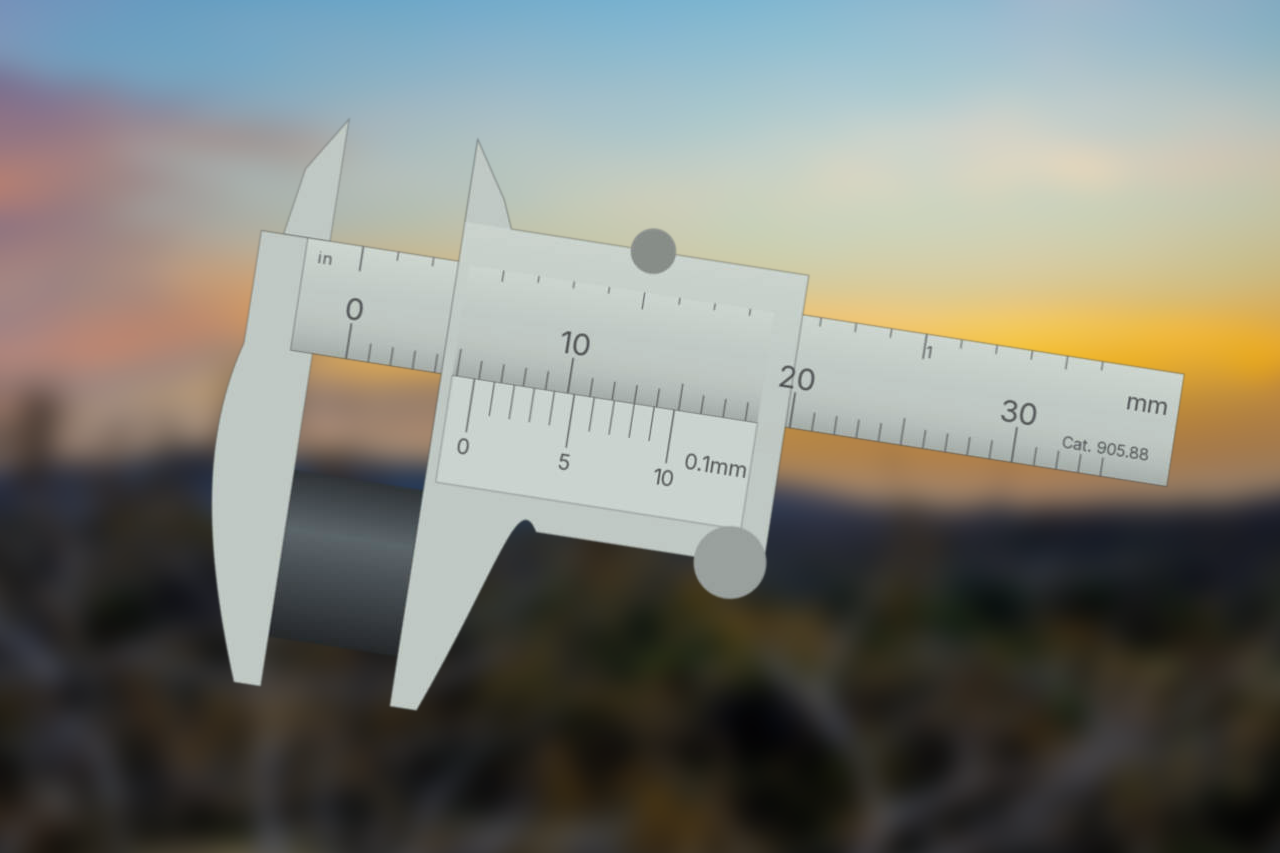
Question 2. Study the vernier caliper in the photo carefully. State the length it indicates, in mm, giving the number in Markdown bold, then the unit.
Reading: **5.8** mm
